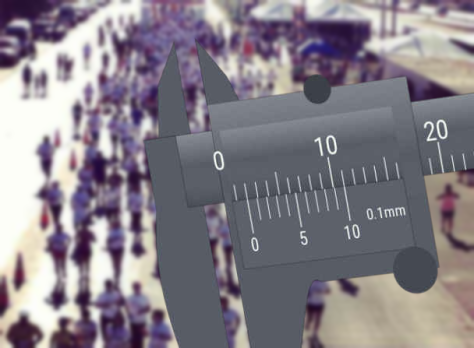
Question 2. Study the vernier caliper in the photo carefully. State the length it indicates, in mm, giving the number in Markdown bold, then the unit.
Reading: **2.0** mm
